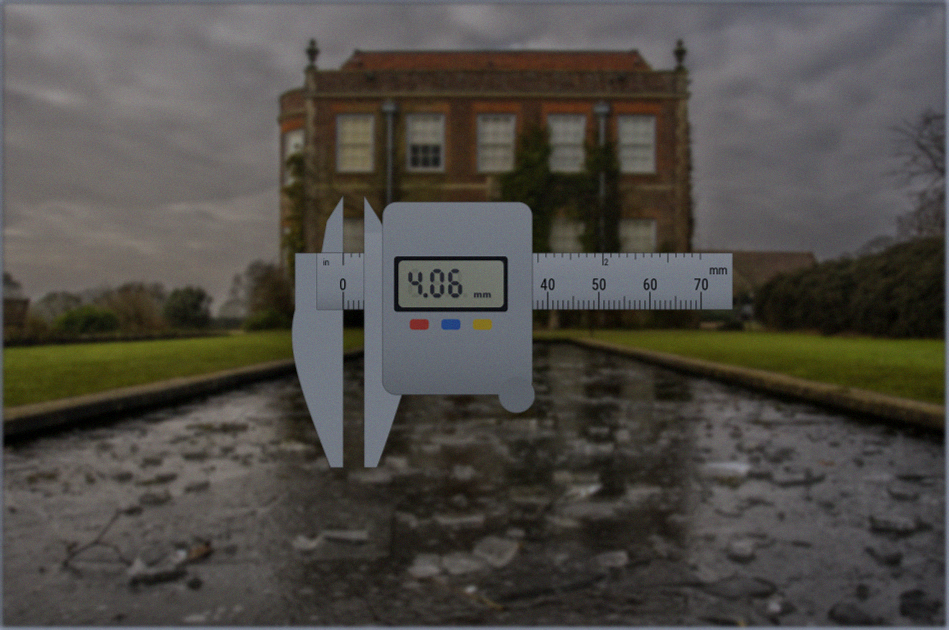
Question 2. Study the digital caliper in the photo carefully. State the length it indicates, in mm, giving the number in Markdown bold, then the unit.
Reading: **4.06** mm
